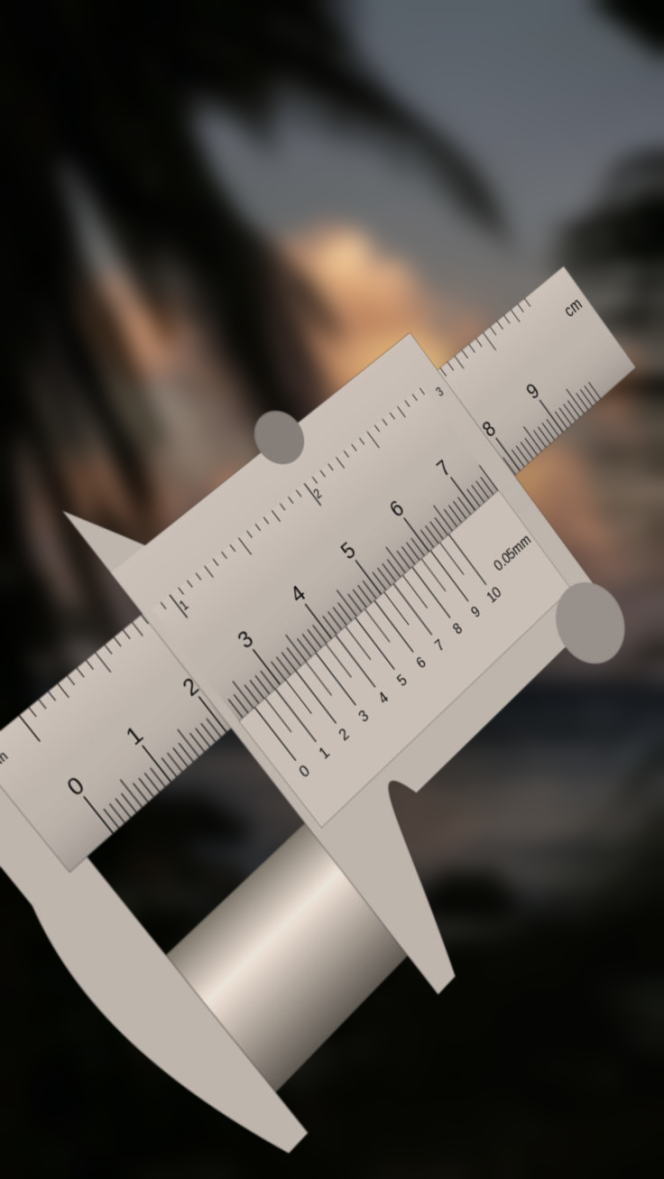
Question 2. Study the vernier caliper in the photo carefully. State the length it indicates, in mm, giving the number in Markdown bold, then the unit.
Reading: **25.2** mm
